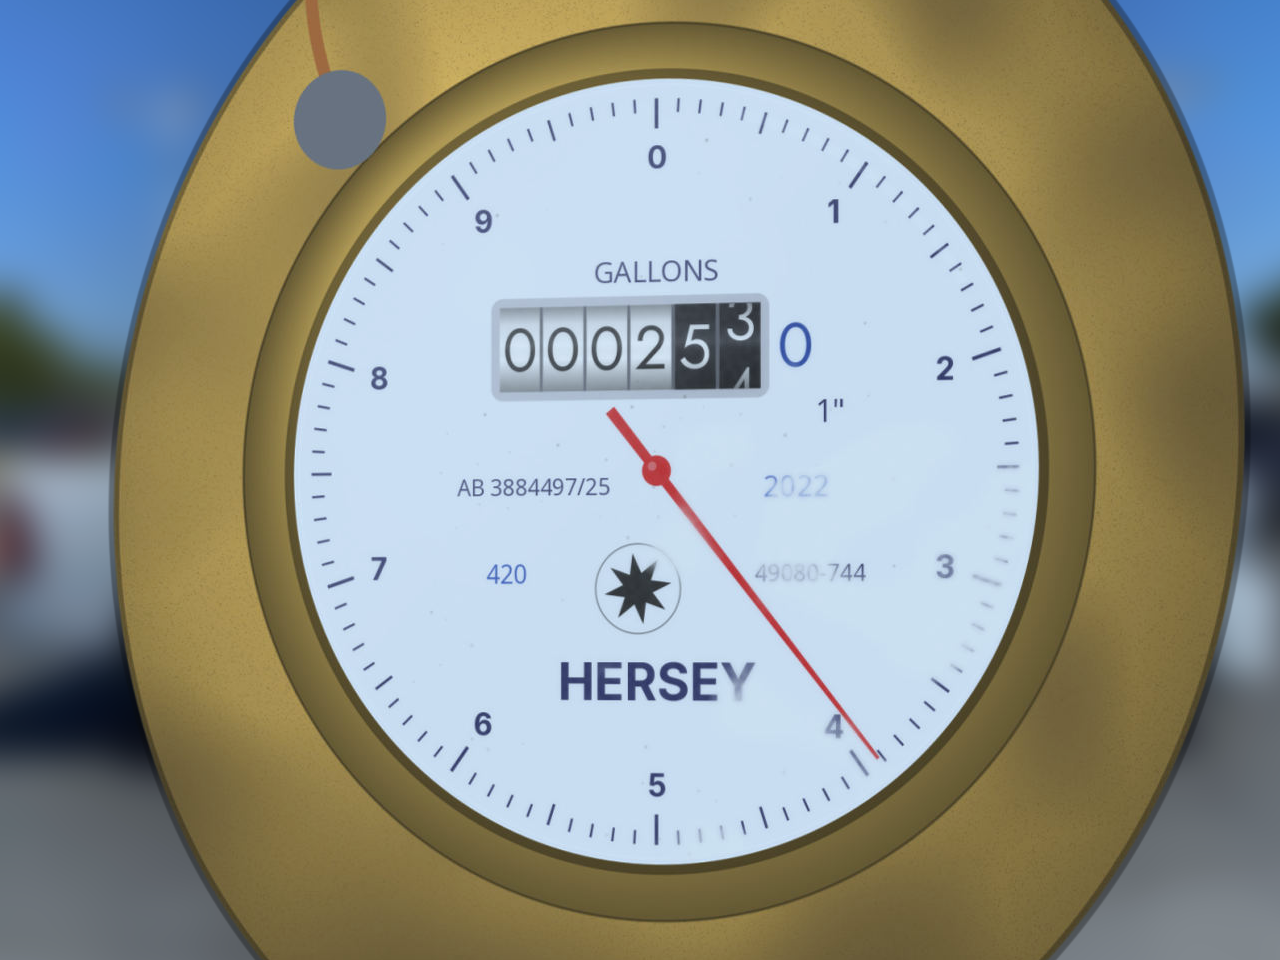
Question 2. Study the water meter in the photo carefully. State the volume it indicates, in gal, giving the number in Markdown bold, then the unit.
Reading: **2533.9** gal
